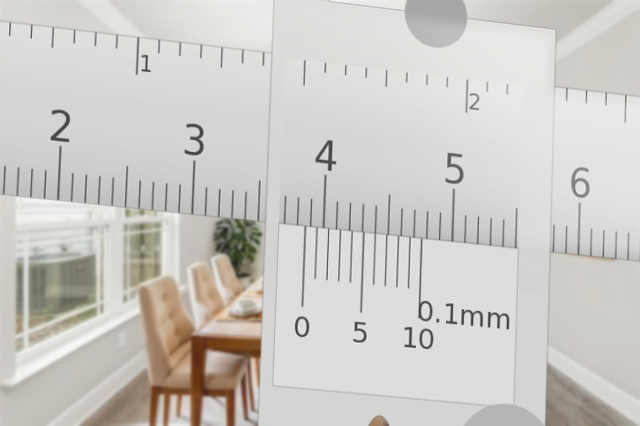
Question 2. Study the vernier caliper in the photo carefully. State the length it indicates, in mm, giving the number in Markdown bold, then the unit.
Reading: **38.6** mm
